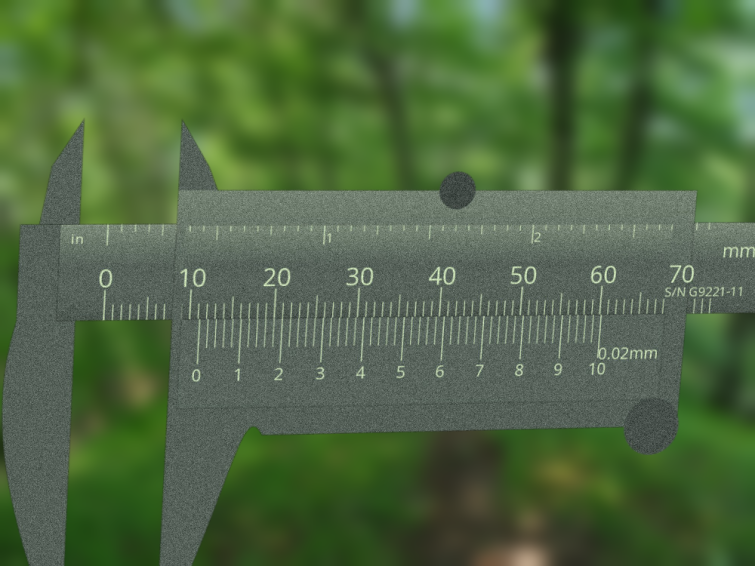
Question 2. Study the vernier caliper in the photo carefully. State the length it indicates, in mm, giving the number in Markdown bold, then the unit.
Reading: **11.2** mm
